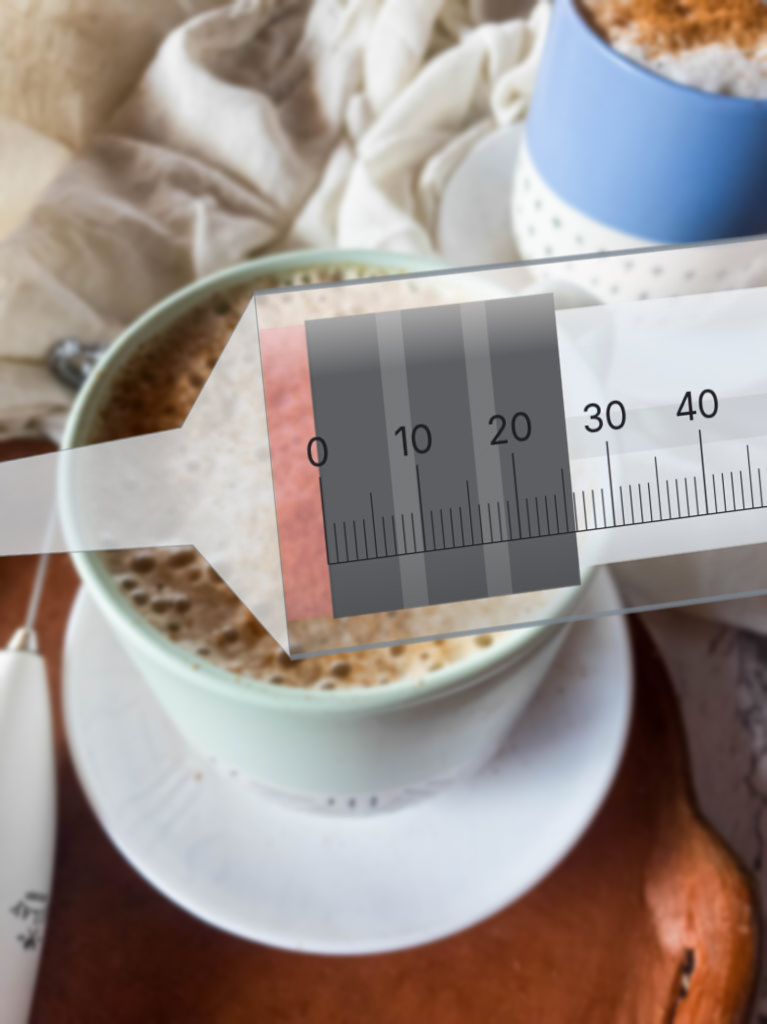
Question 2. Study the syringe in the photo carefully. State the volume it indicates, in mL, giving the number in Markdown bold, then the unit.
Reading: **0** mL
